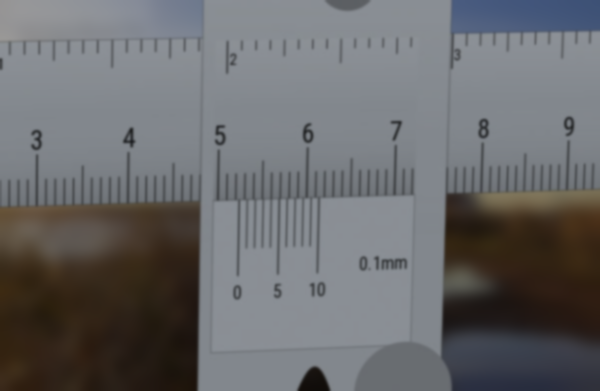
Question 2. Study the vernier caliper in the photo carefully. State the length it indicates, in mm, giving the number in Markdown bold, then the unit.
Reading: **52.4** mm
